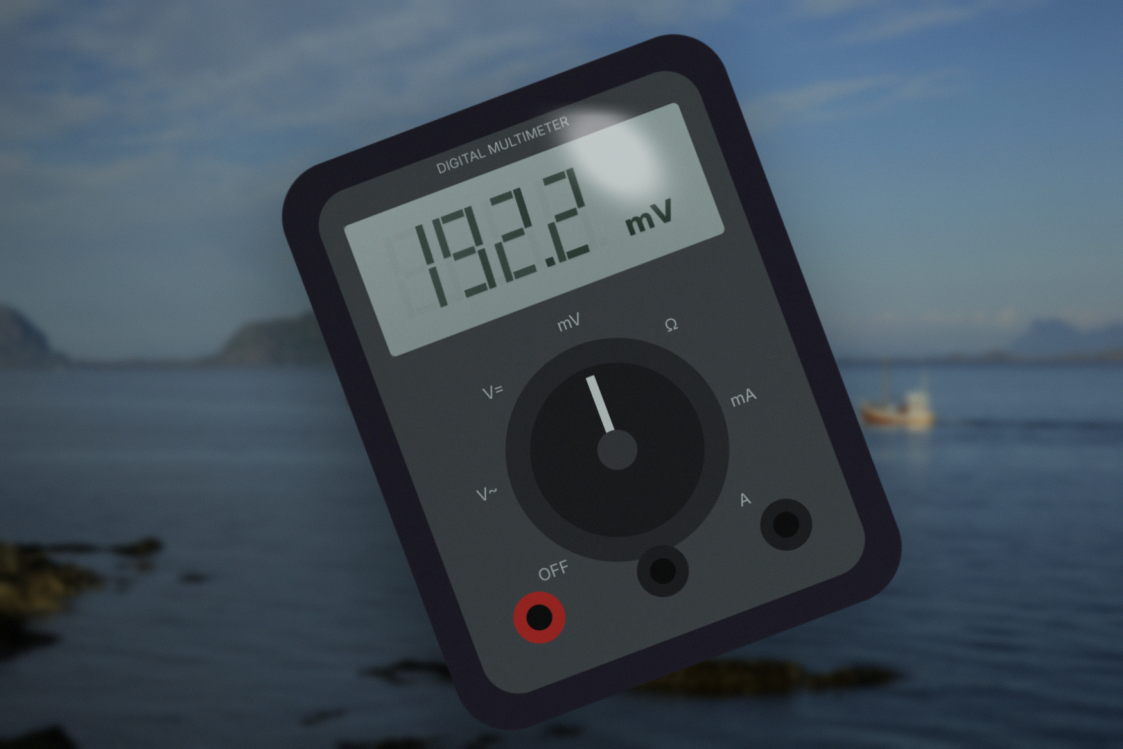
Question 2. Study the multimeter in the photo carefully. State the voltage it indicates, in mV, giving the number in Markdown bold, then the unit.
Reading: **192.2** mV
